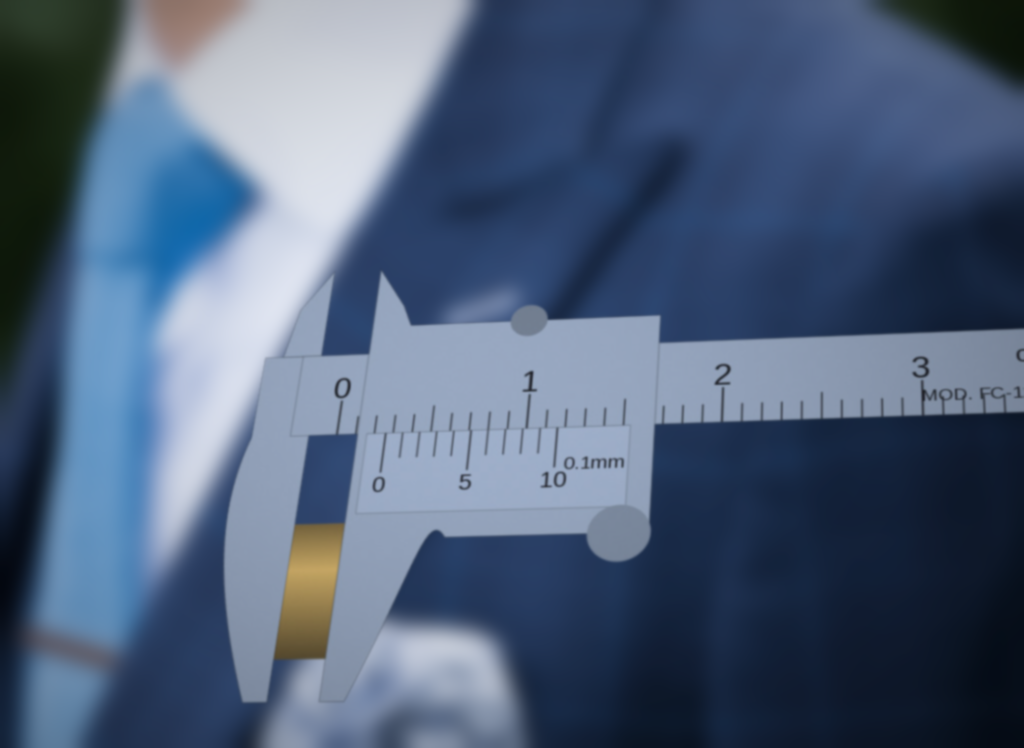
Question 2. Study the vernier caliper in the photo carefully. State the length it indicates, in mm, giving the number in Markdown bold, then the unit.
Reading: **2.6** mm
